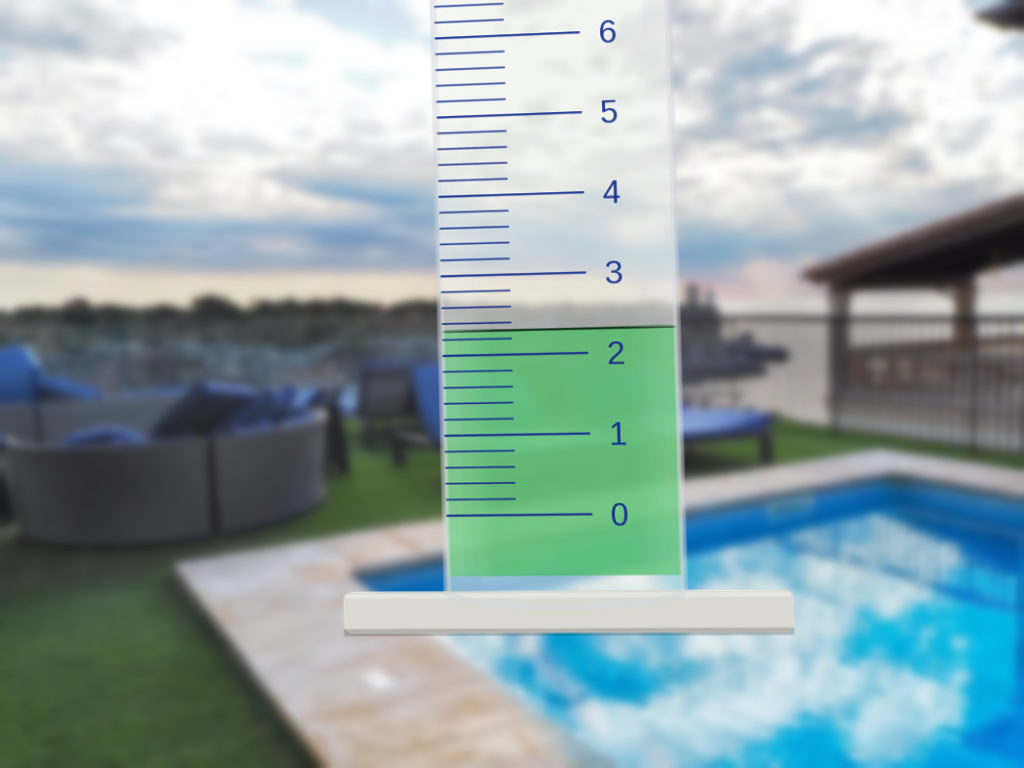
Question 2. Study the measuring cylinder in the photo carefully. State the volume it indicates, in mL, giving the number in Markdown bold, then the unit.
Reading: **2.3** mL
